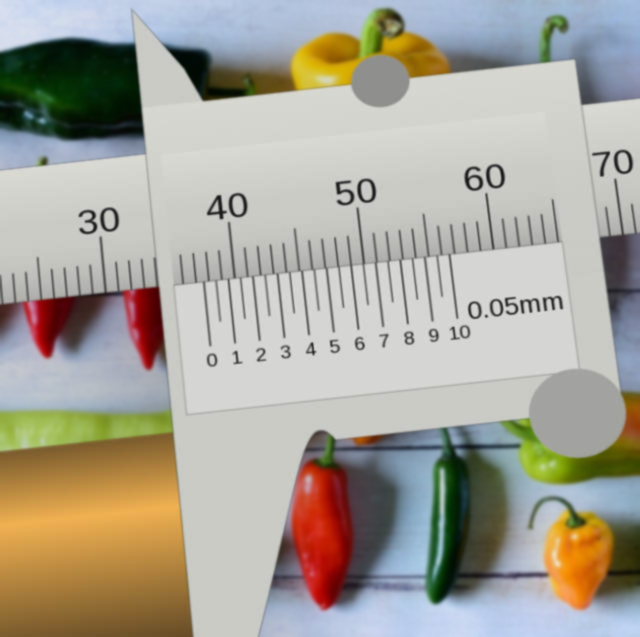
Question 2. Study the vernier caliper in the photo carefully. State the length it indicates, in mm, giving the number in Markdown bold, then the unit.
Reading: **37.6** mm
